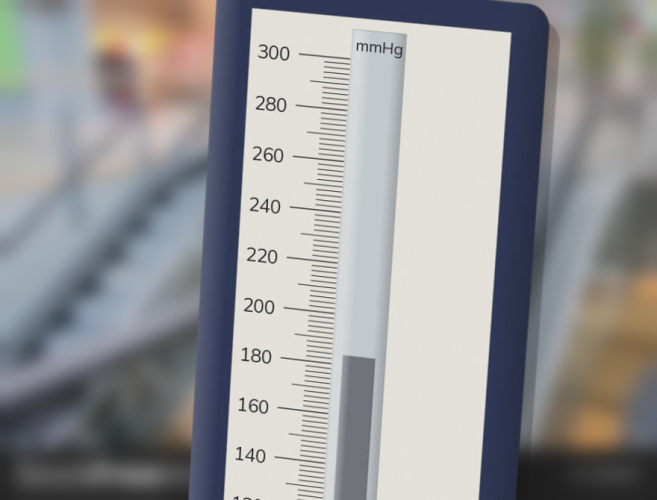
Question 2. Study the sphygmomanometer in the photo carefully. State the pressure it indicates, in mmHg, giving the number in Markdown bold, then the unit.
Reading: **184** mmHg
